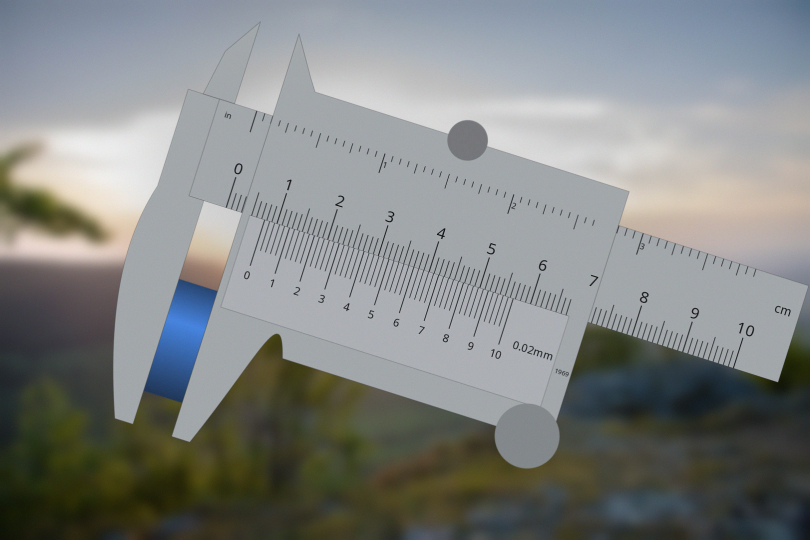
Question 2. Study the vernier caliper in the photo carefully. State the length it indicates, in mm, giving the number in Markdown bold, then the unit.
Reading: **7.6** mm
